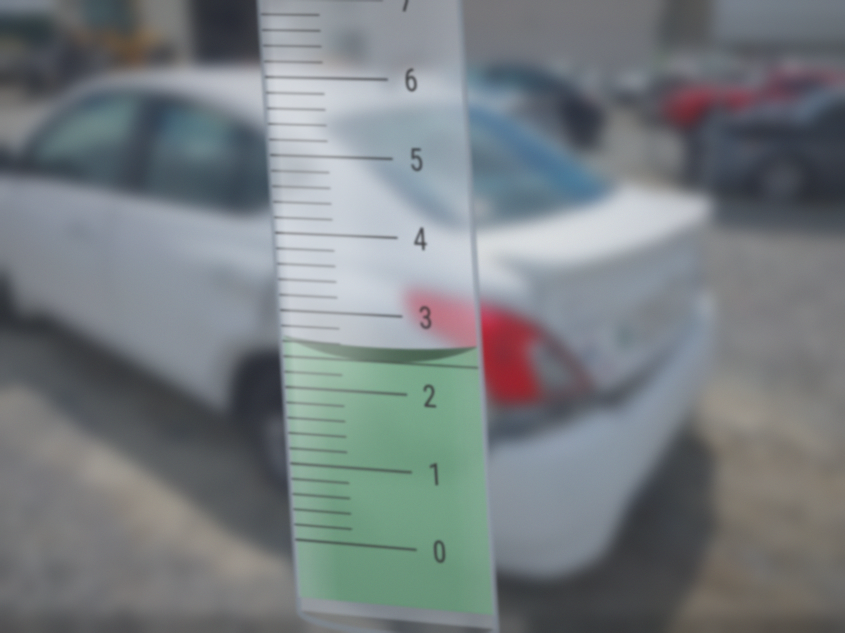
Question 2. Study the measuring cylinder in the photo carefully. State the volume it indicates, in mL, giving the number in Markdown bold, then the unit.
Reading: **2.4** mL
